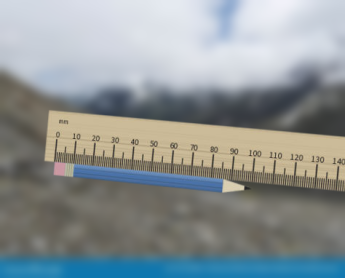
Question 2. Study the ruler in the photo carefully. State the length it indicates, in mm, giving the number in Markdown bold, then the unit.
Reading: **100** mm
